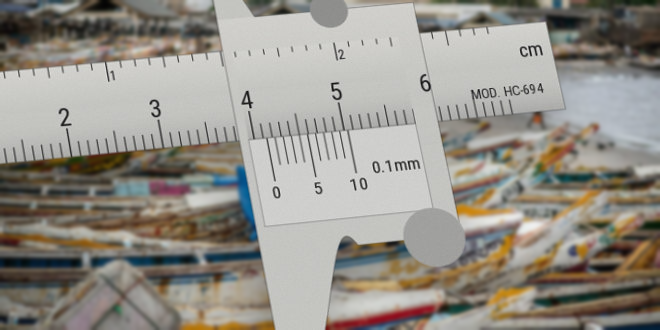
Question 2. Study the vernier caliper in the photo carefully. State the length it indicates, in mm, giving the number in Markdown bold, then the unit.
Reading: **41.4** mm
